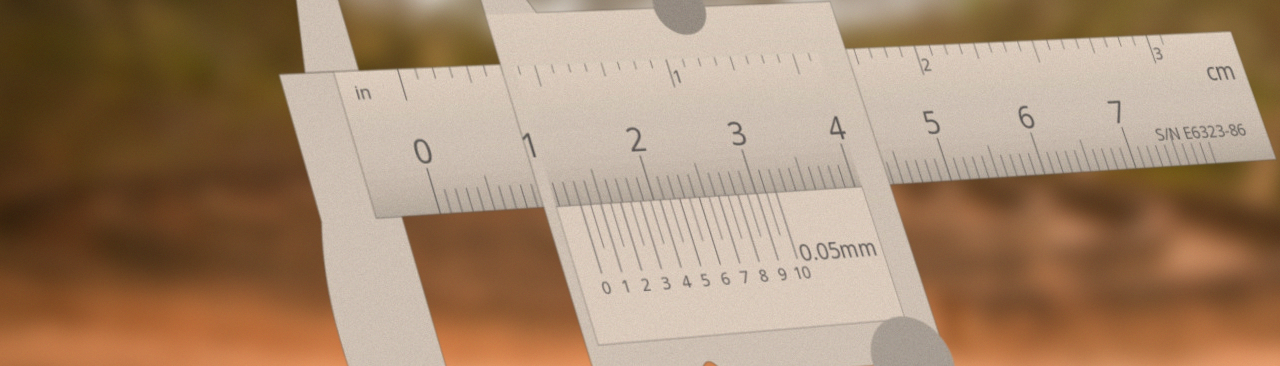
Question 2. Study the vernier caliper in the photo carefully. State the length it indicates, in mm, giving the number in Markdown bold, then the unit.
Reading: **13.0** mm
